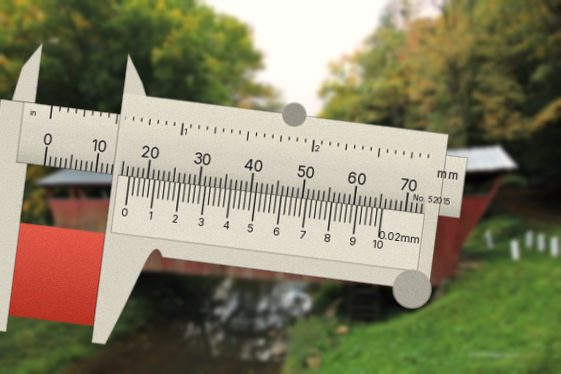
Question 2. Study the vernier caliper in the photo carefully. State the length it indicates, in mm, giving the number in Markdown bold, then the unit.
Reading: **16.5** mm
